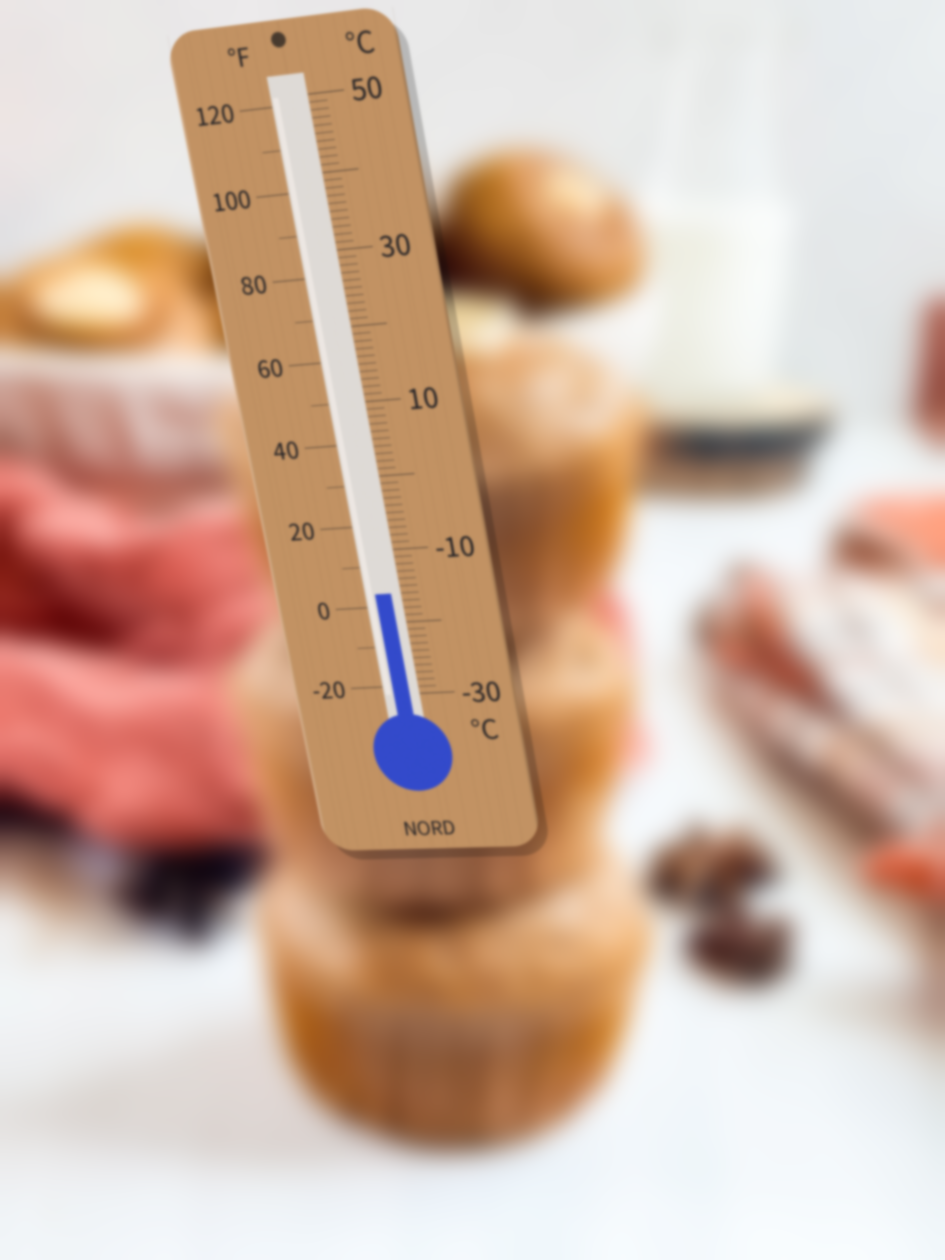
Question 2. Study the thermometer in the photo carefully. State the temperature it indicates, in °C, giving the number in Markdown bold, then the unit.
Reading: **-16** °C
